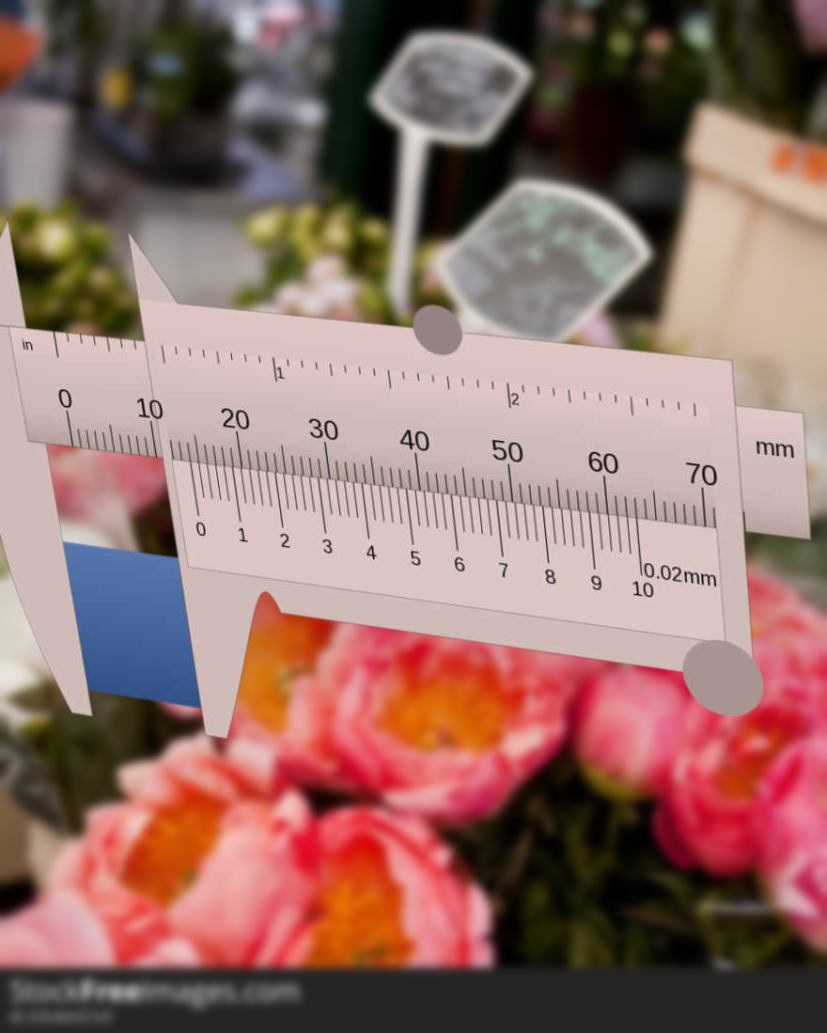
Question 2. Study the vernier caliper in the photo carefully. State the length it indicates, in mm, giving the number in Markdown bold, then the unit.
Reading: **14.0** mm
